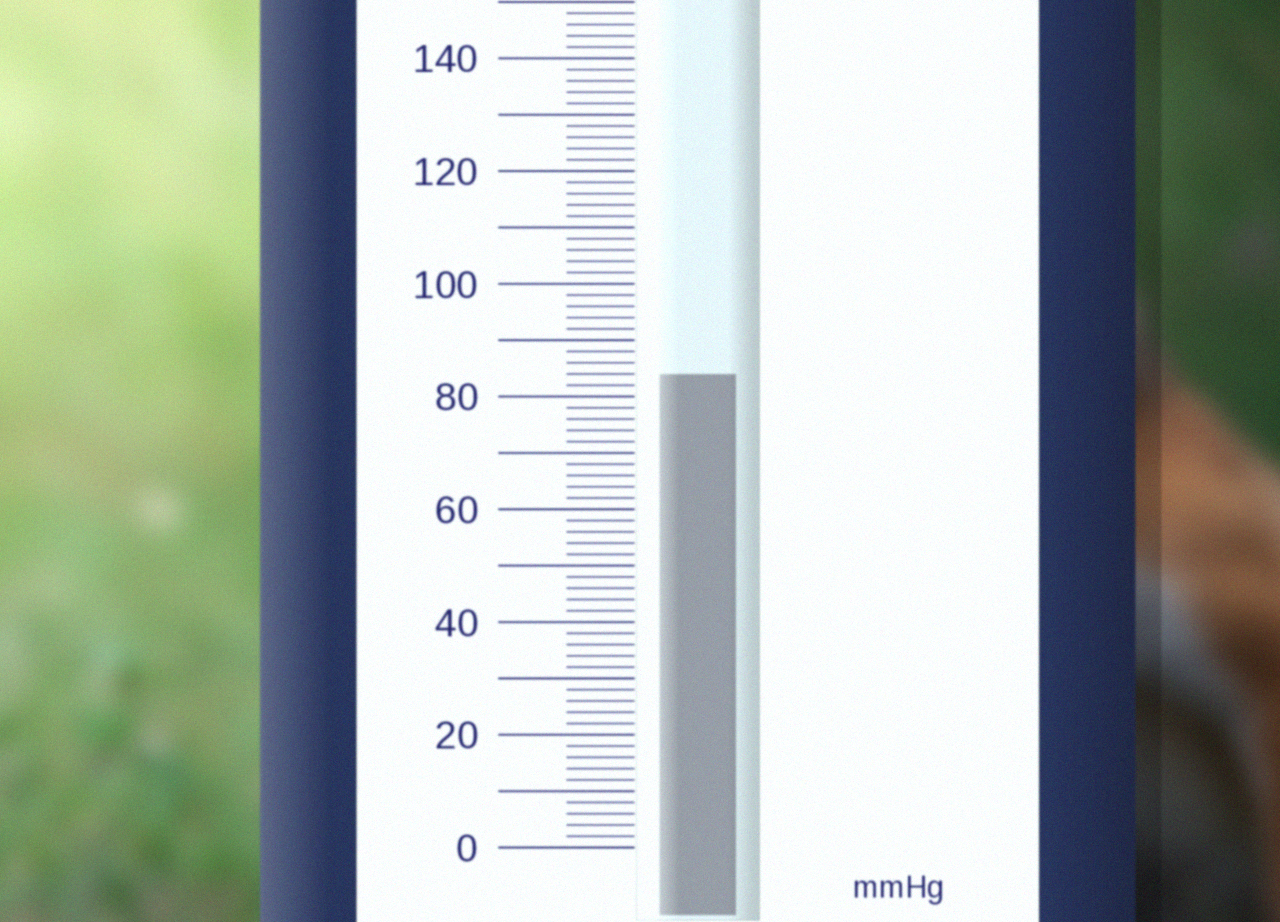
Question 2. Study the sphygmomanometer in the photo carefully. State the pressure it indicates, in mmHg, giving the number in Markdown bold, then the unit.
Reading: **84** mmHg
